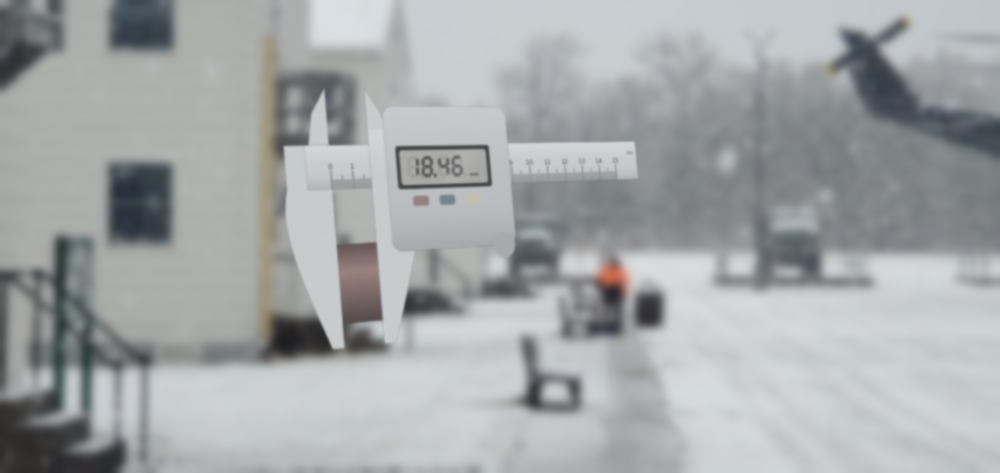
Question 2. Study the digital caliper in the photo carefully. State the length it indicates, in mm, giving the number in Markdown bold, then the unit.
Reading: **18.46** mm
